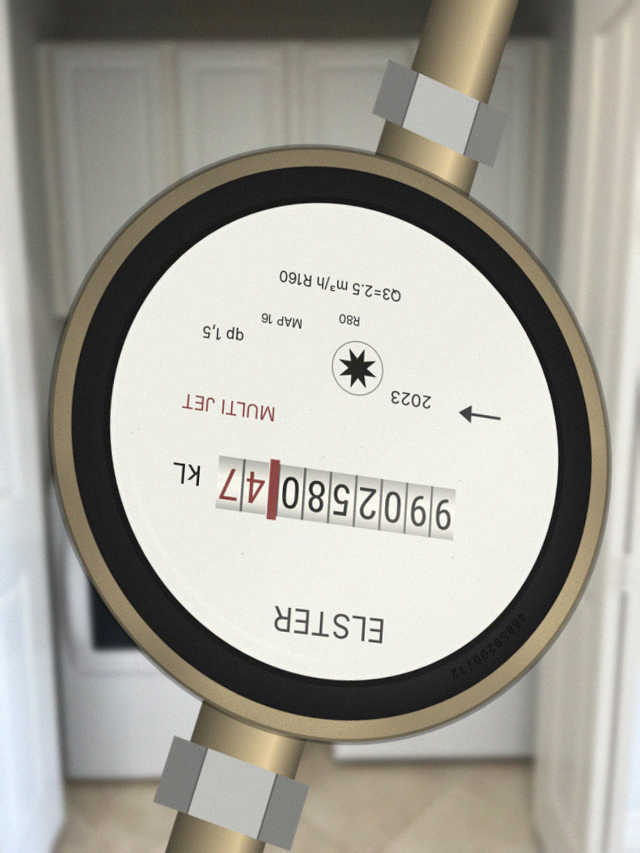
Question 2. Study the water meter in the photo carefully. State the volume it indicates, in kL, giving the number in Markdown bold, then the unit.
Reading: **9902580.47** kL
